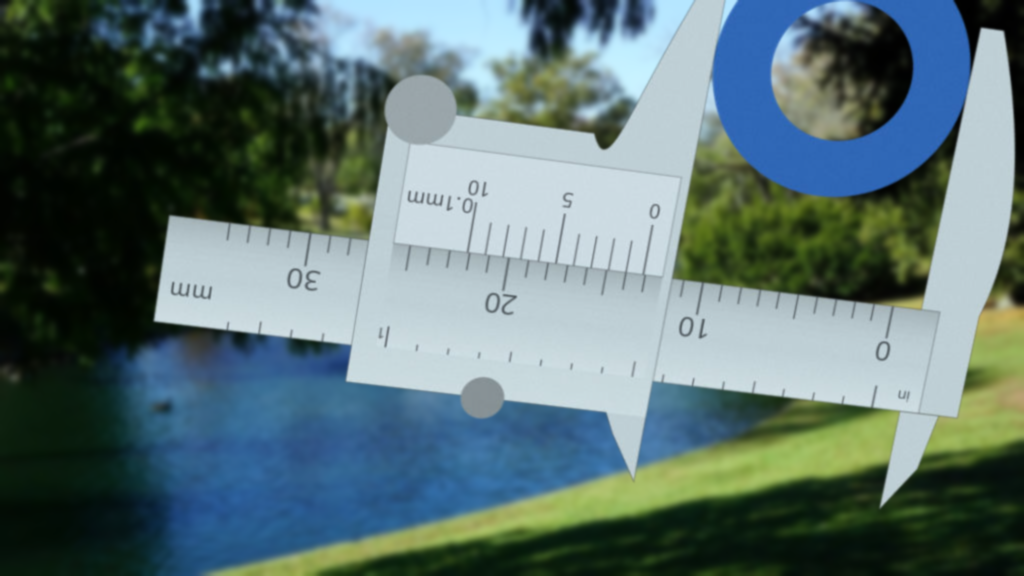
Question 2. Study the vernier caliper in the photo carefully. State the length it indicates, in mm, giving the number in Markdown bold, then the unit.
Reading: **13.1** mm
